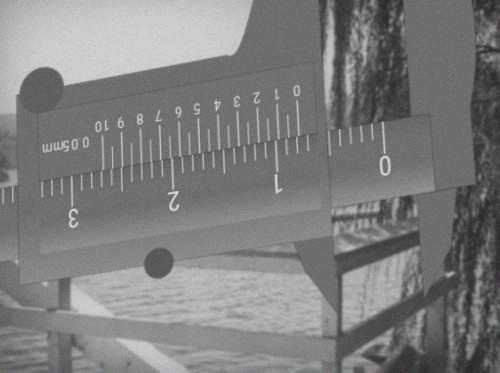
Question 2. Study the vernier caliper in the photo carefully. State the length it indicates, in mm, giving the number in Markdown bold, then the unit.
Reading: **7.8** mm
